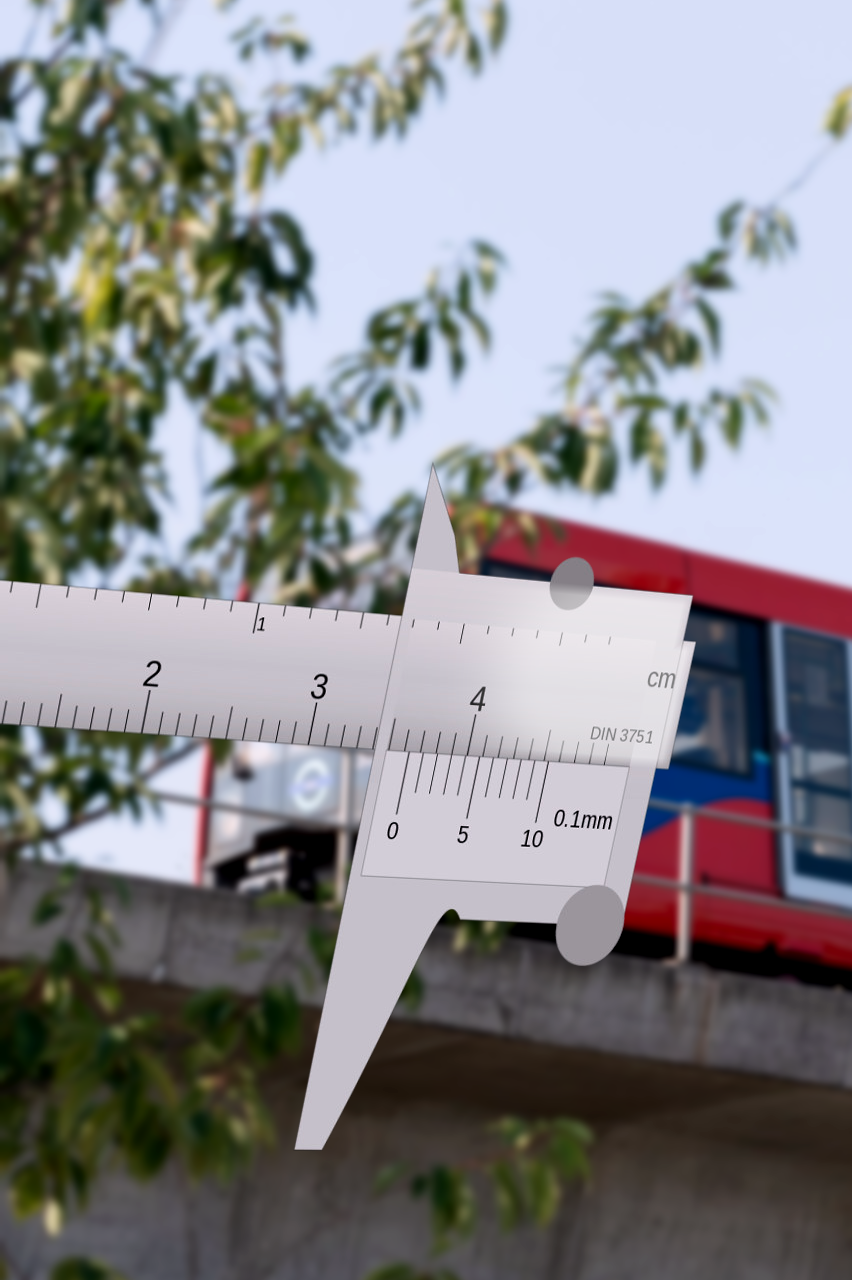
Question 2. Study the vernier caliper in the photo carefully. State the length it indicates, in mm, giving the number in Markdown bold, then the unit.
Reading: **36.3** mm
